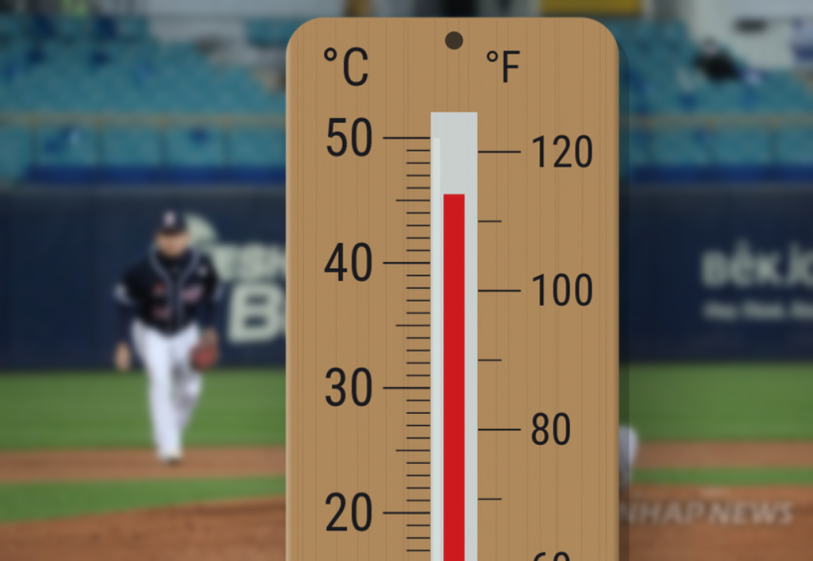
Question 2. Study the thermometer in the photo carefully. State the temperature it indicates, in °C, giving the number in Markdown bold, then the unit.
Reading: **45.5** °C
